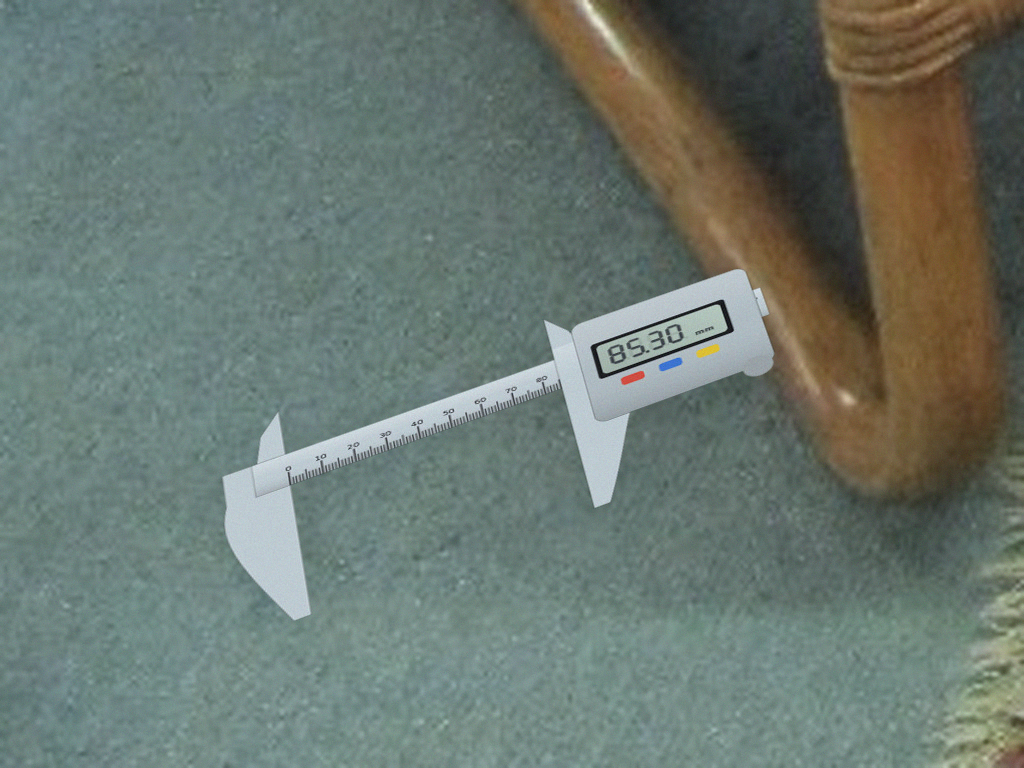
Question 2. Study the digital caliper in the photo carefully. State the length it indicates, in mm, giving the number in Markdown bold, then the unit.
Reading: **85.30** mm
